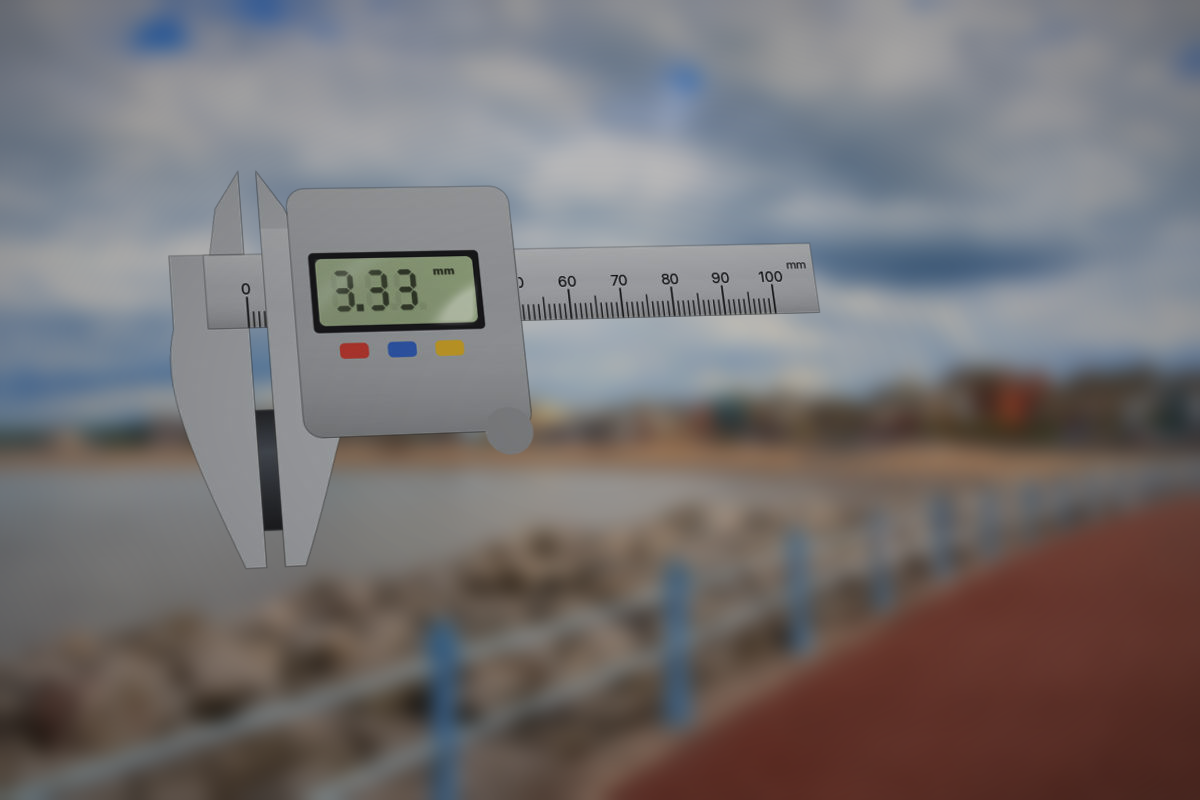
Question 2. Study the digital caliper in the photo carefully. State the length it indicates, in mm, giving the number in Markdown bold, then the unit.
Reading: **3.33** mm
